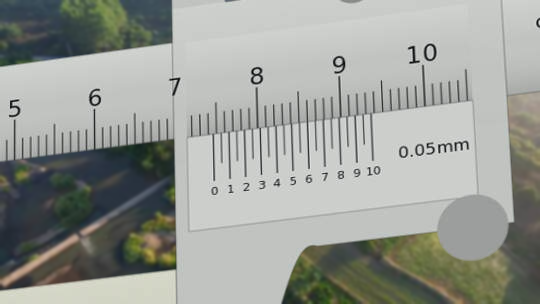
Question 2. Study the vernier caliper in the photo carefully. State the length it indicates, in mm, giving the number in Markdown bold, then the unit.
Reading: **74.6** mm
